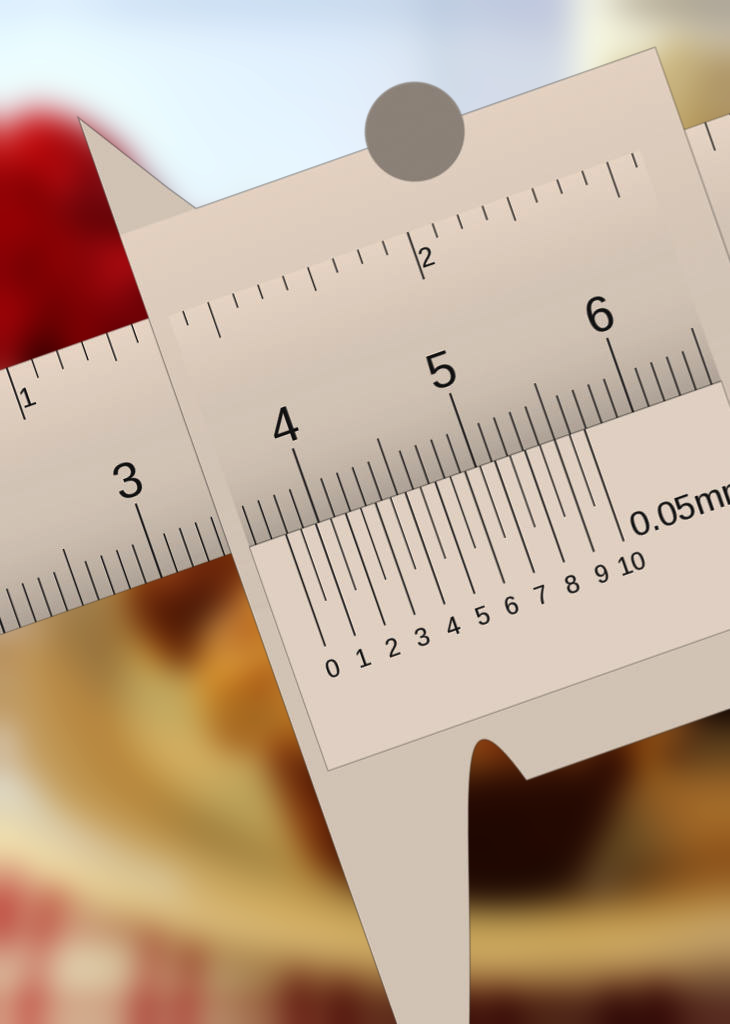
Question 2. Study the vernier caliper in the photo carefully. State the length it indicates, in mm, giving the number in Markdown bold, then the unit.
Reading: **37.9** mm
